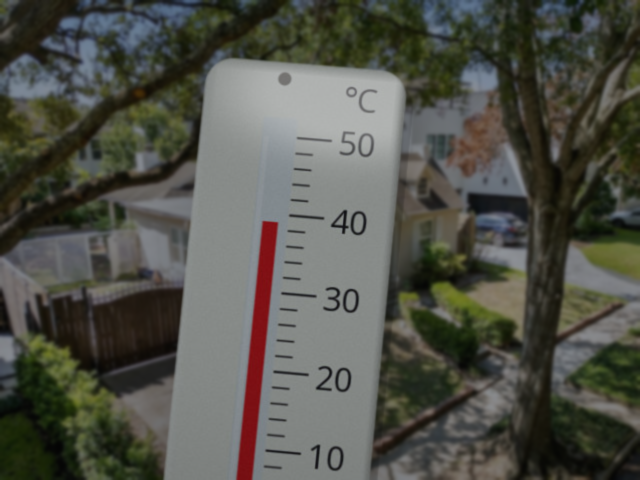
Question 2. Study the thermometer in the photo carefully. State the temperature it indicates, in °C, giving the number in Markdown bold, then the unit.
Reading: **39** °C
